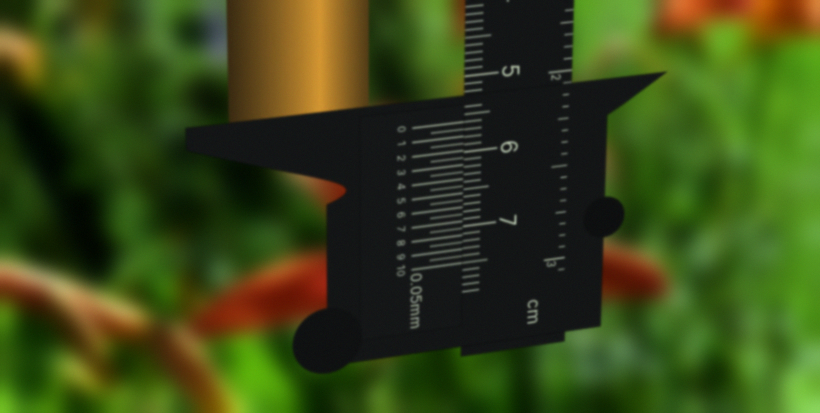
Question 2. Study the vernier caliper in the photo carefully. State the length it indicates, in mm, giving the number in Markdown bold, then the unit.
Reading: **56.0** mm
